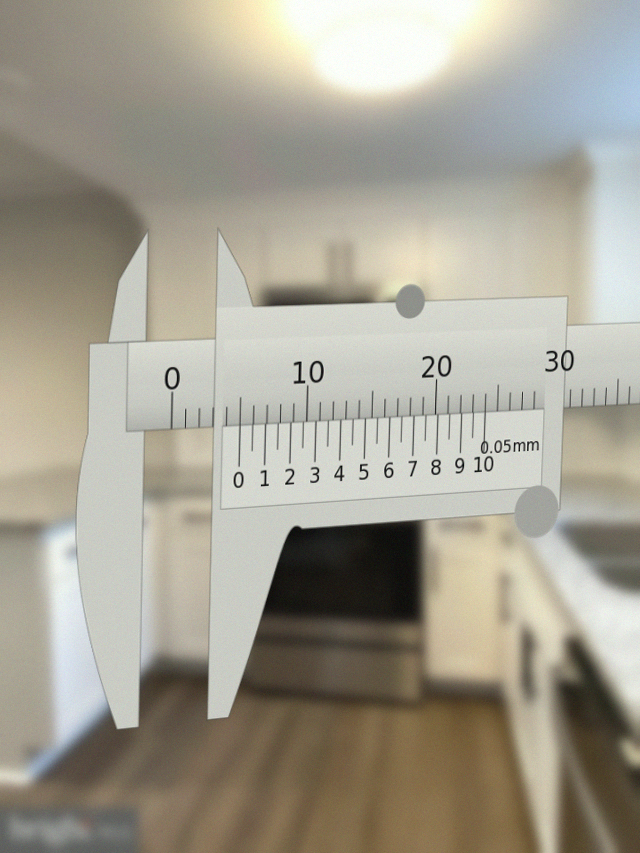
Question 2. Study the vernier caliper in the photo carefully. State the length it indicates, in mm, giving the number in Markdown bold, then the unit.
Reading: **5.0** mm
